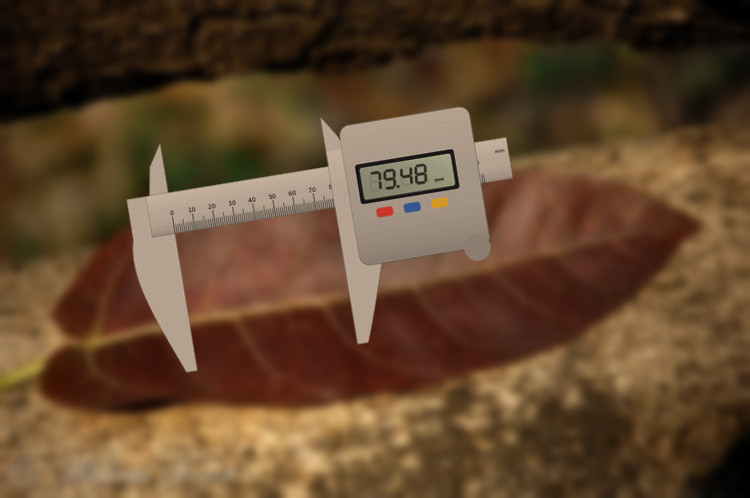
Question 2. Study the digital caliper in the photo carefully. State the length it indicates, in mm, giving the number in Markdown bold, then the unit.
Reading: **79.48** mm
